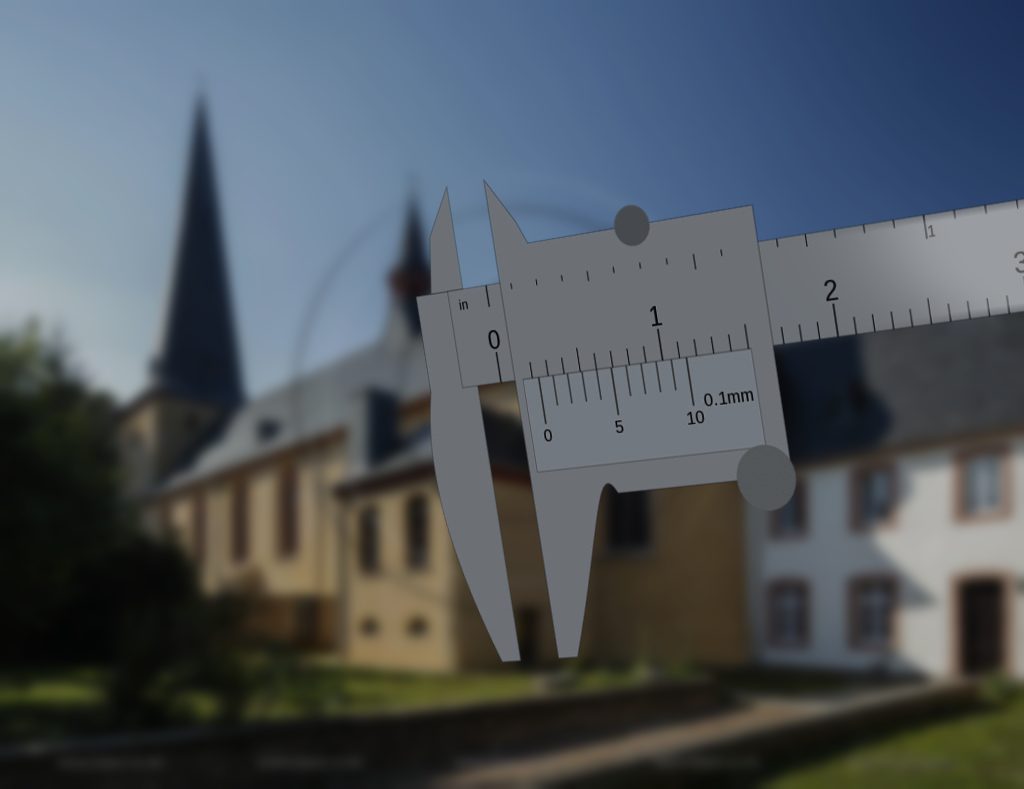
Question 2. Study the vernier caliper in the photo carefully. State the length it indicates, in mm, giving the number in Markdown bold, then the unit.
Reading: **2.4** mm
